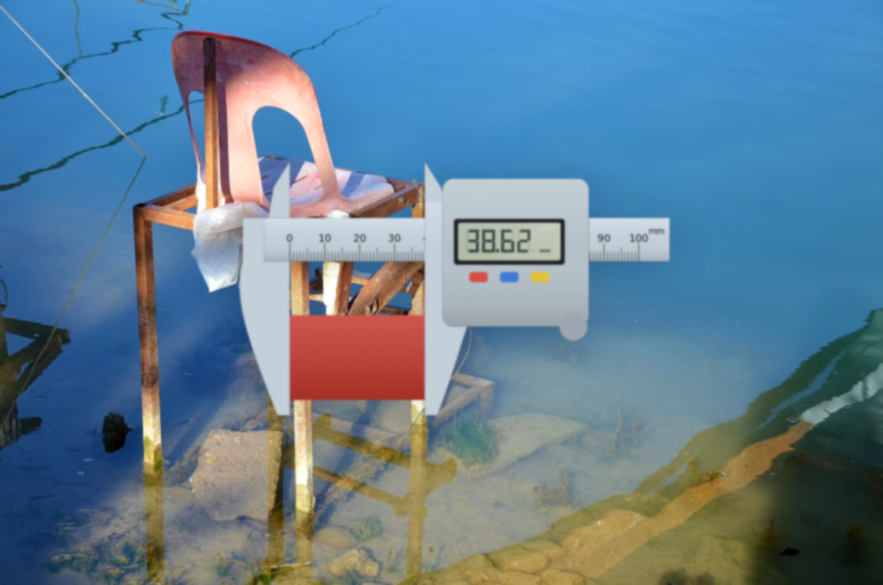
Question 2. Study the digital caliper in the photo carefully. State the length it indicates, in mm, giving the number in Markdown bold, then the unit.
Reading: **38.62** mm
